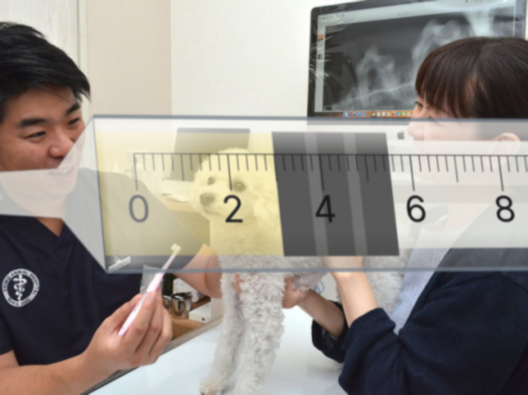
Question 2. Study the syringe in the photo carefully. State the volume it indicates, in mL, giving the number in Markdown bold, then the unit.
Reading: **3** mL
